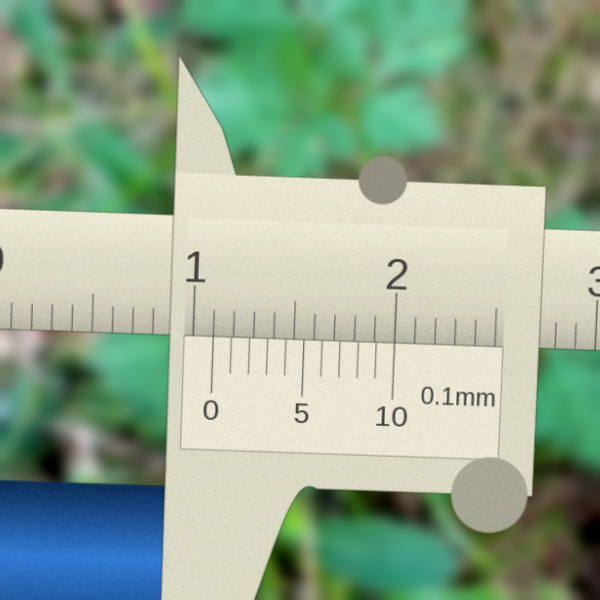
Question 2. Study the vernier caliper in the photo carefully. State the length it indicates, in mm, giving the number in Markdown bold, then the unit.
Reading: **11.0** mm
